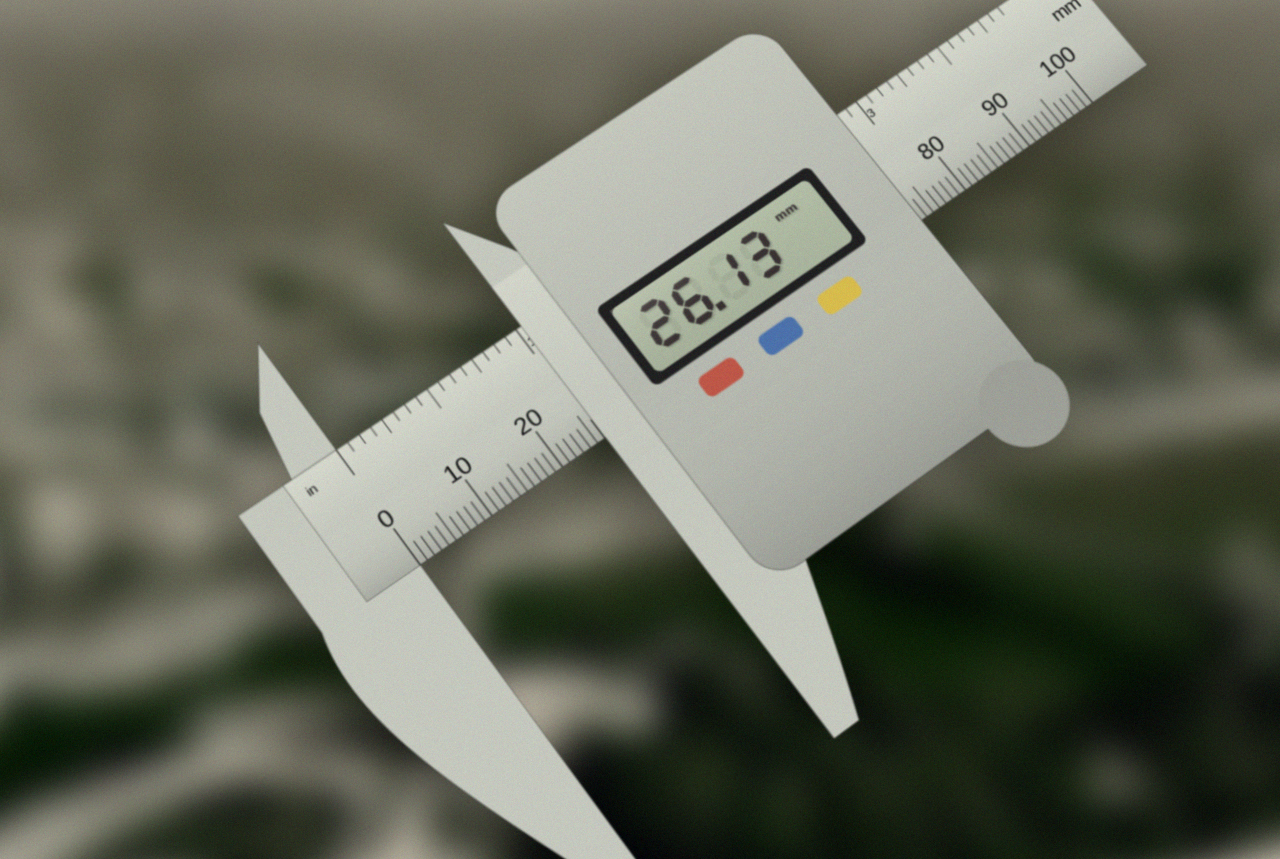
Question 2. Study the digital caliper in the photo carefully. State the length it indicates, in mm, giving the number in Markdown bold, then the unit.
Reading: **26.13** mm
